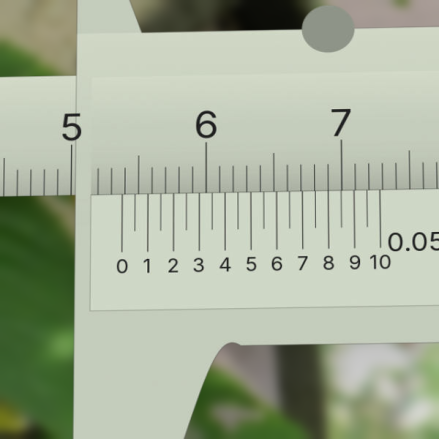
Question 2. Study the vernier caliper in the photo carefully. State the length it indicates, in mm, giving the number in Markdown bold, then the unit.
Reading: **53.8** mm
